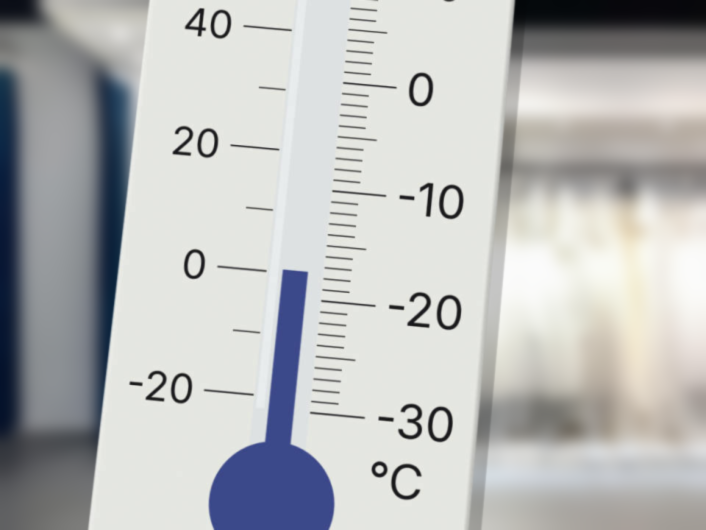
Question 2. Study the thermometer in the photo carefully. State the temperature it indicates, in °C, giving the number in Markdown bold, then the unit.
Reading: **-17.5** °C
